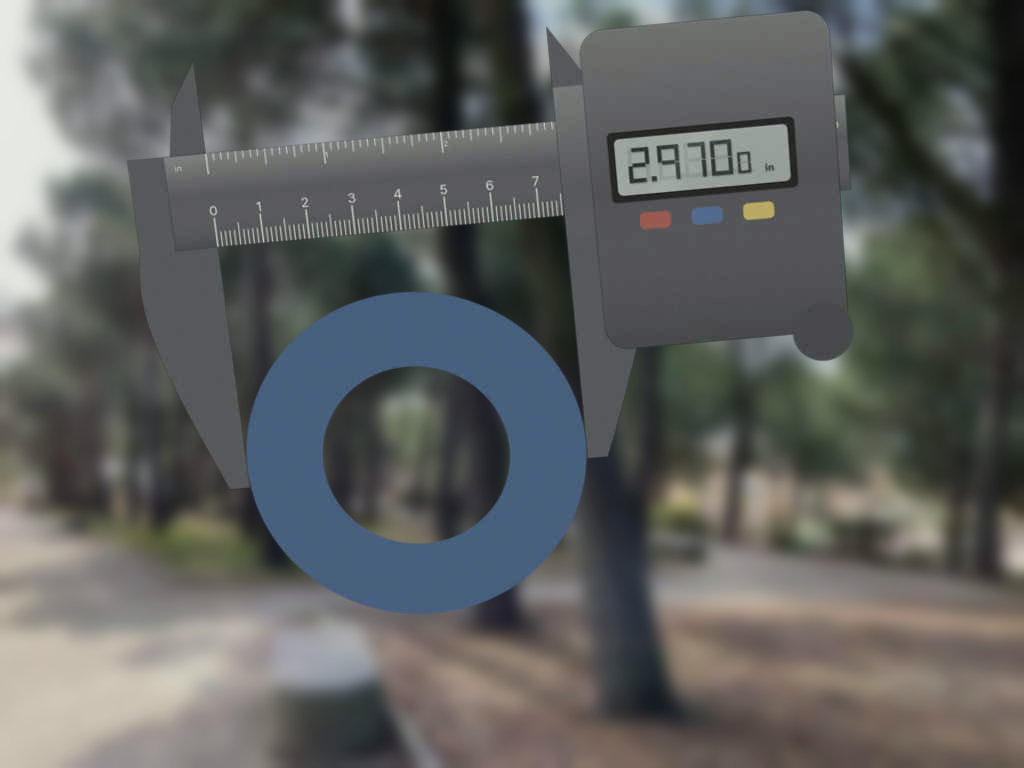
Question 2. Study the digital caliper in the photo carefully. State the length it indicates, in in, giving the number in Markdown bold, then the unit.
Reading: **2.9700** in
